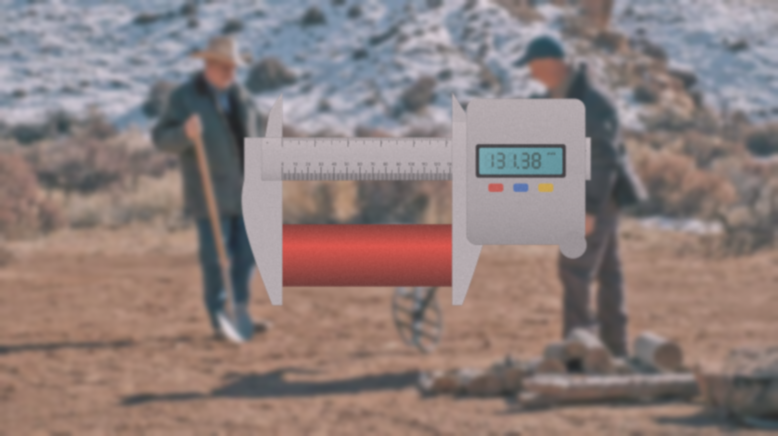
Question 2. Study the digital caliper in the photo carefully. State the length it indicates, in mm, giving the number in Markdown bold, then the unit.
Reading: **131.38** mm
